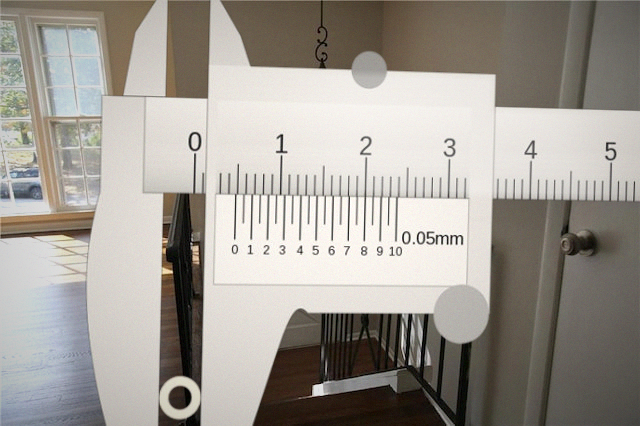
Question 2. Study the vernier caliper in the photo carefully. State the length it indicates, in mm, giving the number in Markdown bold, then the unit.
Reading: **4.8** mm
